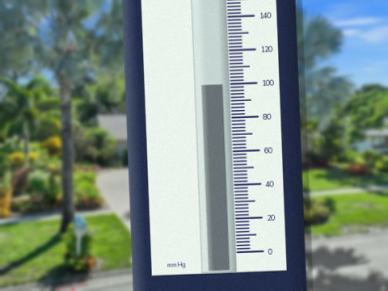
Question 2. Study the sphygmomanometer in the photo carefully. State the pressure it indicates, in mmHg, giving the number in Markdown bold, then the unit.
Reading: **100** mmHg
